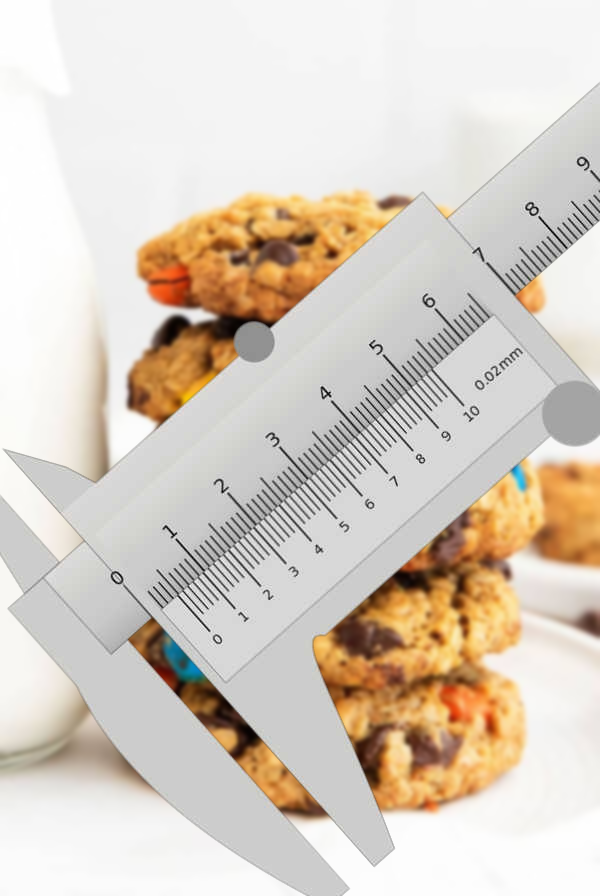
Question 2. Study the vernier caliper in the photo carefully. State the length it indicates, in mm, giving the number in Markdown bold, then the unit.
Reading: **4.8** mm
